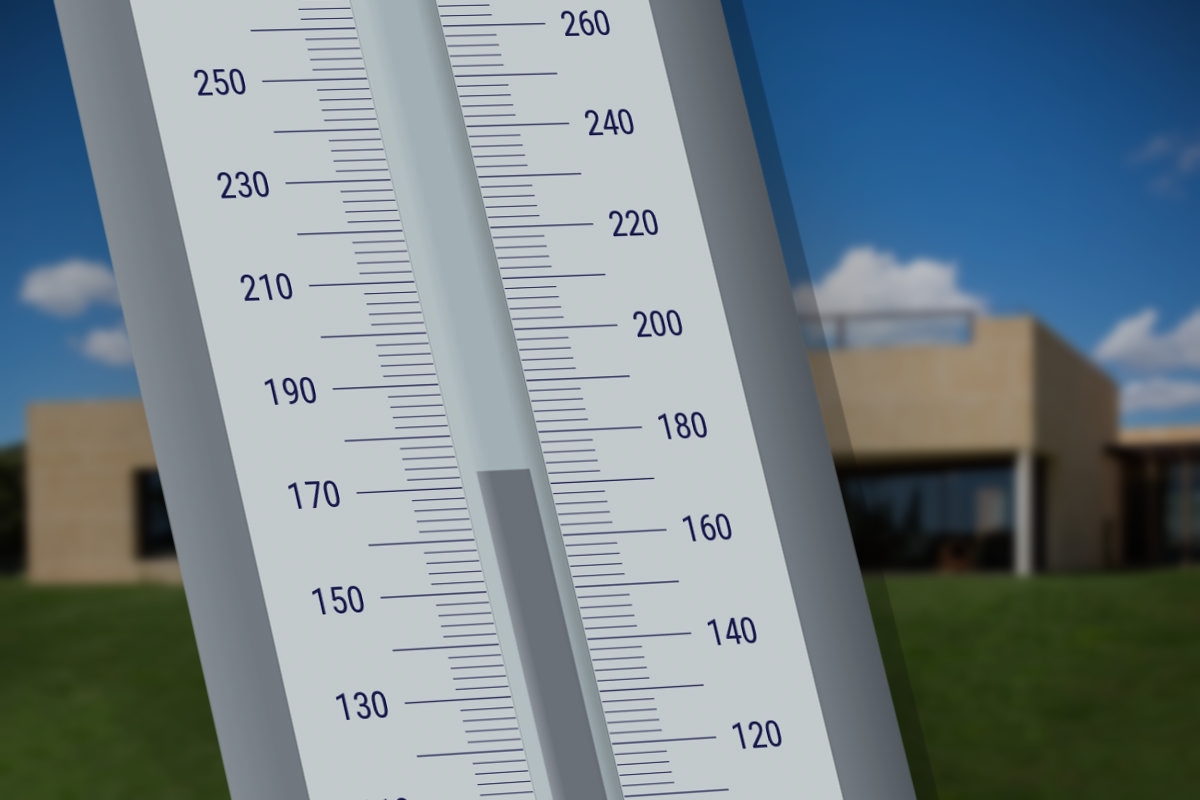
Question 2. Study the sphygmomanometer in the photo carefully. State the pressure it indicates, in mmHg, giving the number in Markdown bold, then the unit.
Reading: **173** mmHg
